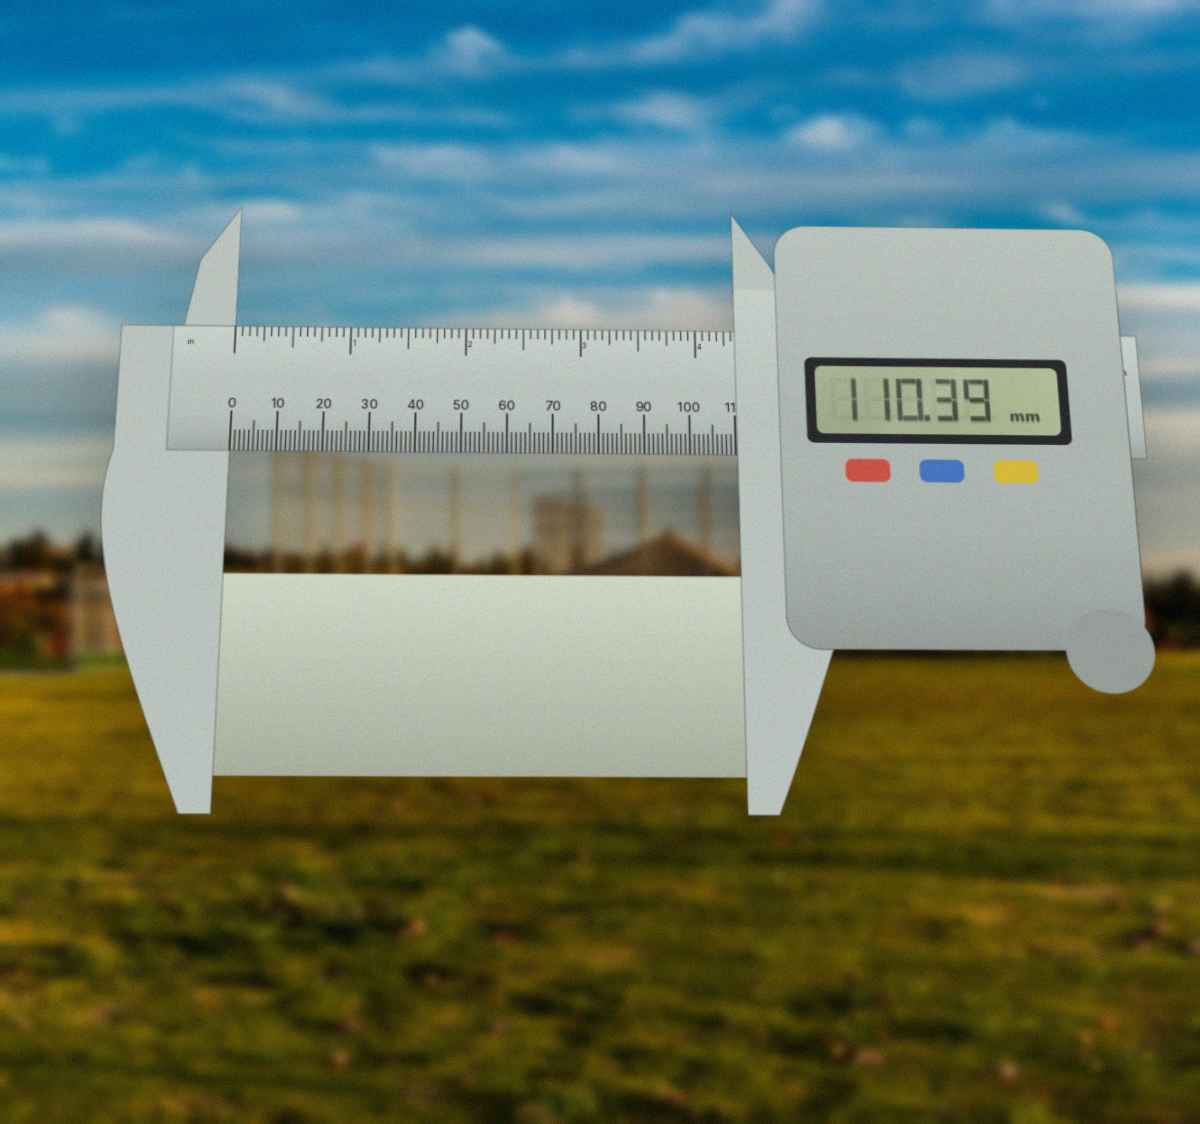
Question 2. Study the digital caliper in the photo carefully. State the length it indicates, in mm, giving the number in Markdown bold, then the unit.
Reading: **110.39** mm
